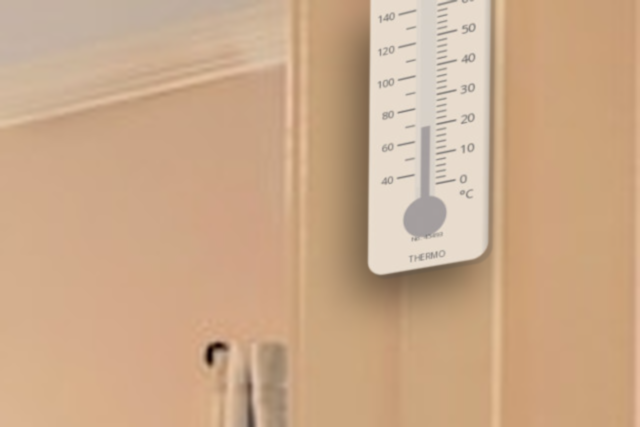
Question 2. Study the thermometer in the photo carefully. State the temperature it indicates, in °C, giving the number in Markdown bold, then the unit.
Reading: **20** °C
